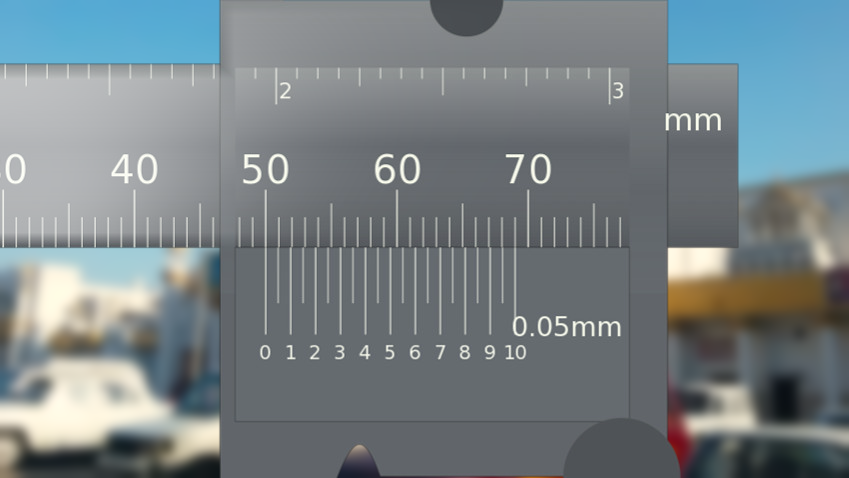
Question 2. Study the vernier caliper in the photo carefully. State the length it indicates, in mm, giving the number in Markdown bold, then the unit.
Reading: **50.0** mm
